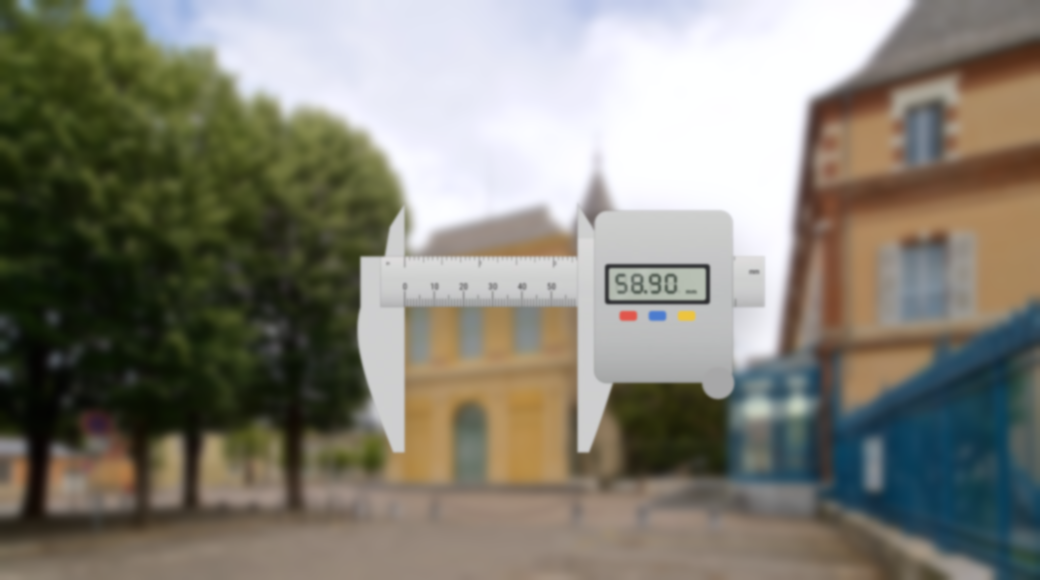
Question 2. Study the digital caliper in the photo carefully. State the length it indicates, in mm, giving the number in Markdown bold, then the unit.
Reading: **58.90** mm
